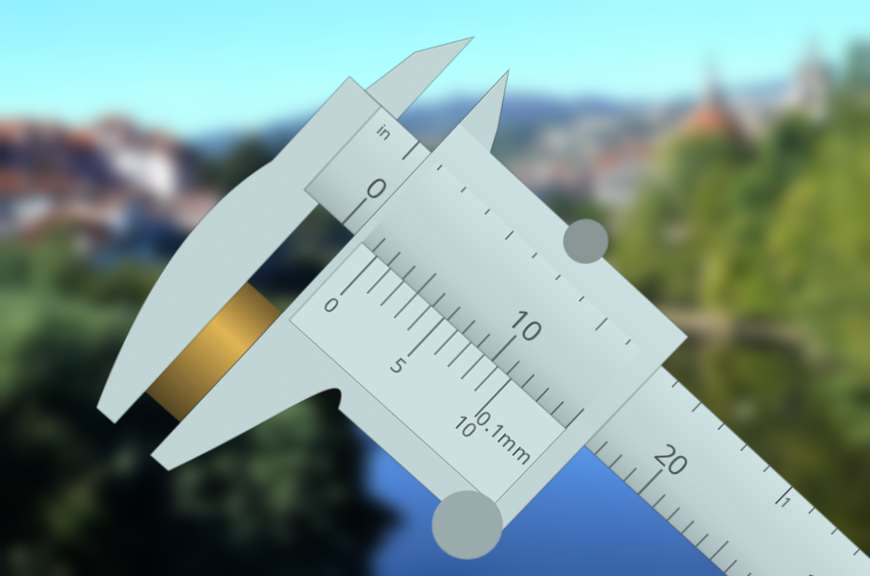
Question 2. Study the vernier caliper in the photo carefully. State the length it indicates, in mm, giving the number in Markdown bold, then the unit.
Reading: **2.3** mm
